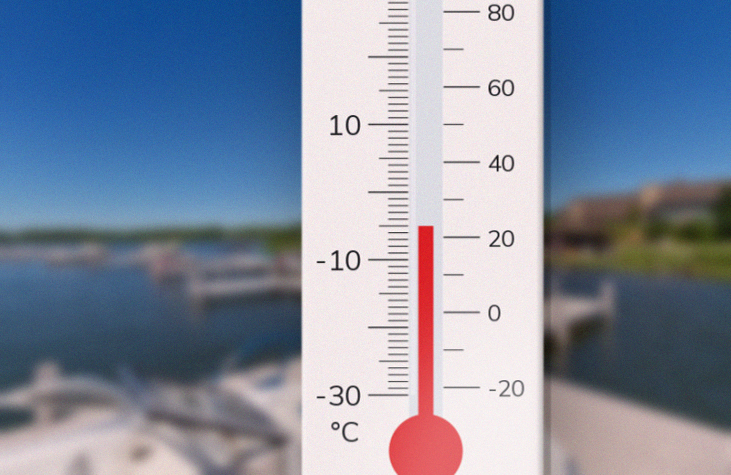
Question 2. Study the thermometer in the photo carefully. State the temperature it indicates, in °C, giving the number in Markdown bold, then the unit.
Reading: **-5** °C
